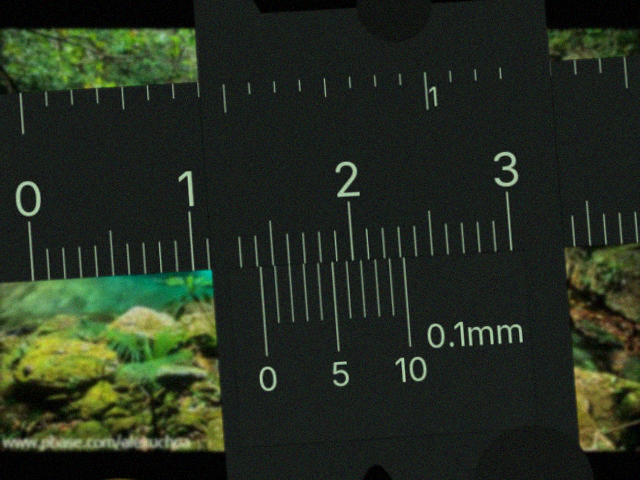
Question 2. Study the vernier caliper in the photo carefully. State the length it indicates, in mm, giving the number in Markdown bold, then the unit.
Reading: **14.2** mm
